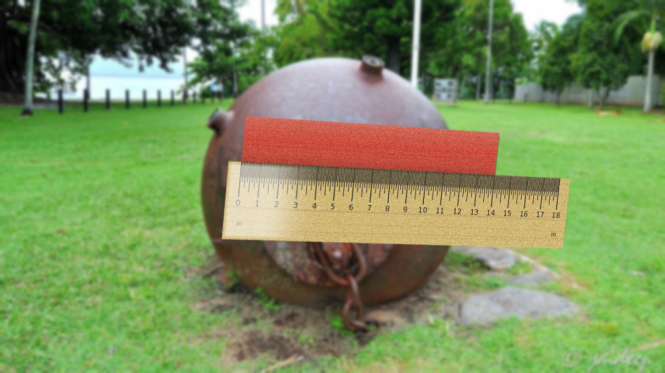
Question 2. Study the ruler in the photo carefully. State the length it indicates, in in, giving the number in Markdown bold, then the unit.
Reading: **14** in
